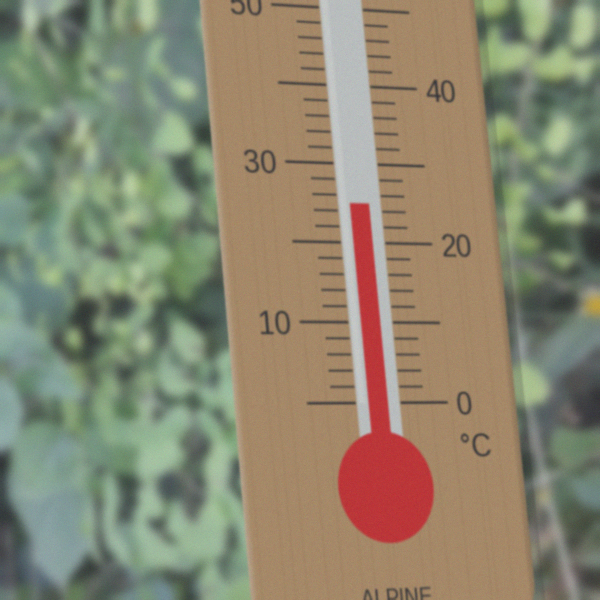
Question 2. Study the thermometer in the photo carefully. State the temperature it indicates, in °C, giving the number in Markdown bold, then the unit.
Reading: **25** °C
